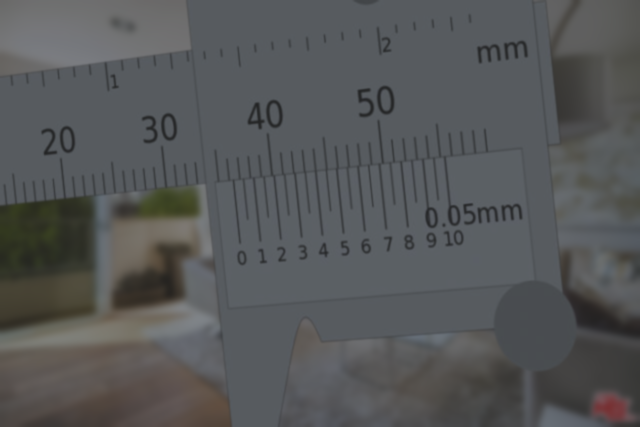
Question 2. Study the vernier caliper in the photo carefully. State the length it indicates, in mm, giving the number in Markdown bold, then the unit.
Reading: **36.4** mm
